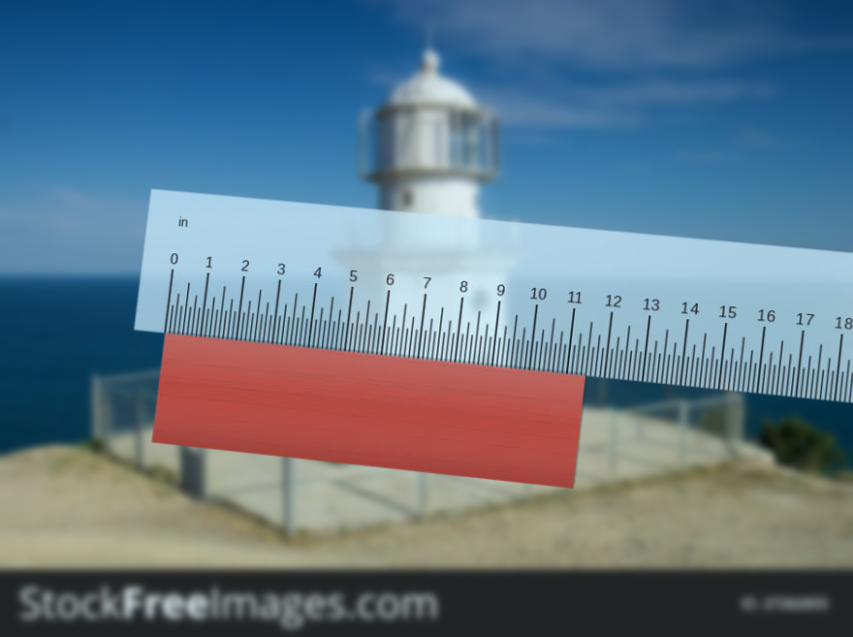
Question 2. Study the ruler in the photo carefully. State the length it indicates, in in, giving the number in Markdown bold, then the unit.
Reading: **11.5** in
